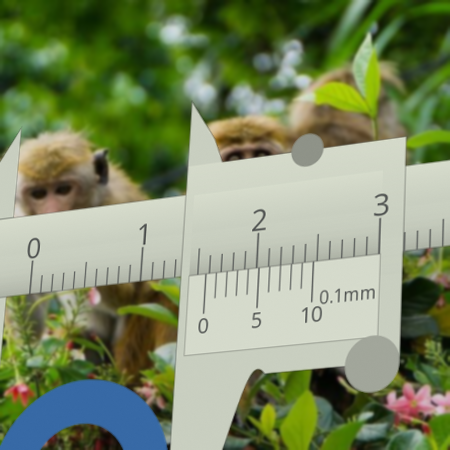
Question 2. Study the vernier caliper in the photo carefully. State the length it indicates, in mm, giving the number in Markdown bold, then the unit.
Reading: **15.7** mm
